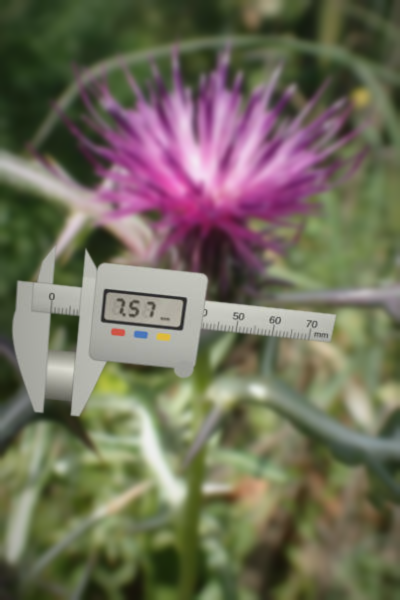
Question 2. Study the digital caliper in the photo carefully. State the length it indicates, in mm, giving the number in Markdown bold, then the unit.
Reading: **7.57** mm
